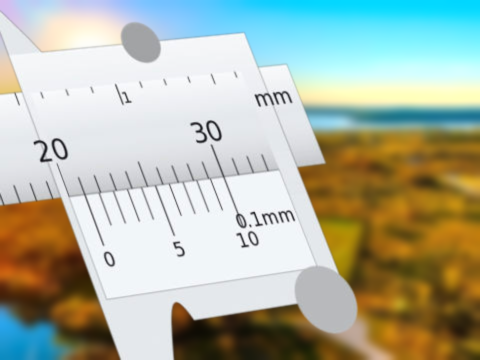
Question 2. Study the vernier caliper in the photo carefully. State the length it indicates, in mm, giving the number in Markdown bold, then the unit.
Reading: **21.0** mm
